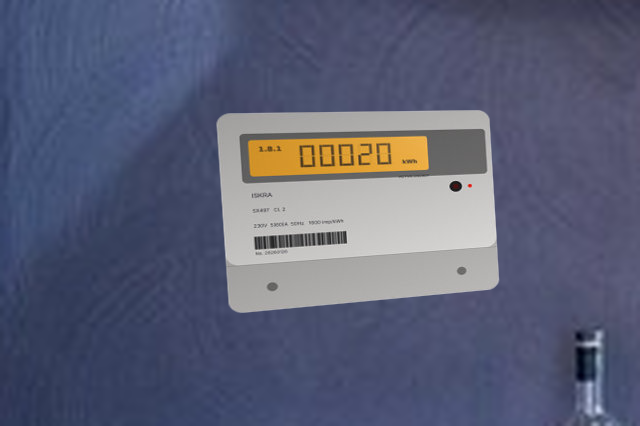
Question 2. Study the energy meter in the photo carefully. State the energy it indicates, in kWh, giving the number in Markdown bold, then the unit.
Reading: **20** kWh
